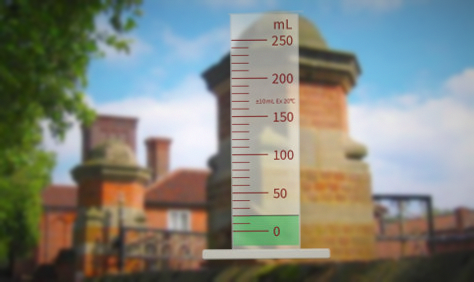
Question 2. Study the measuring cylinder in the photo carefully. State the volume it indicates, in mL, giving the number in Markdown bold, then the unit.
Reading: **20** mL
